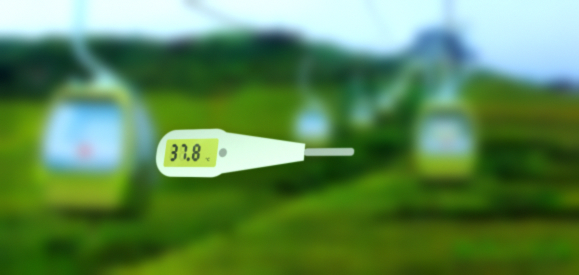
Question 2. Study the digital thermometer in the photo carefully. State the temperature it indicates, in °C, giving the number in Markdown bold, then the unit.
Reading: **37.8** °C
